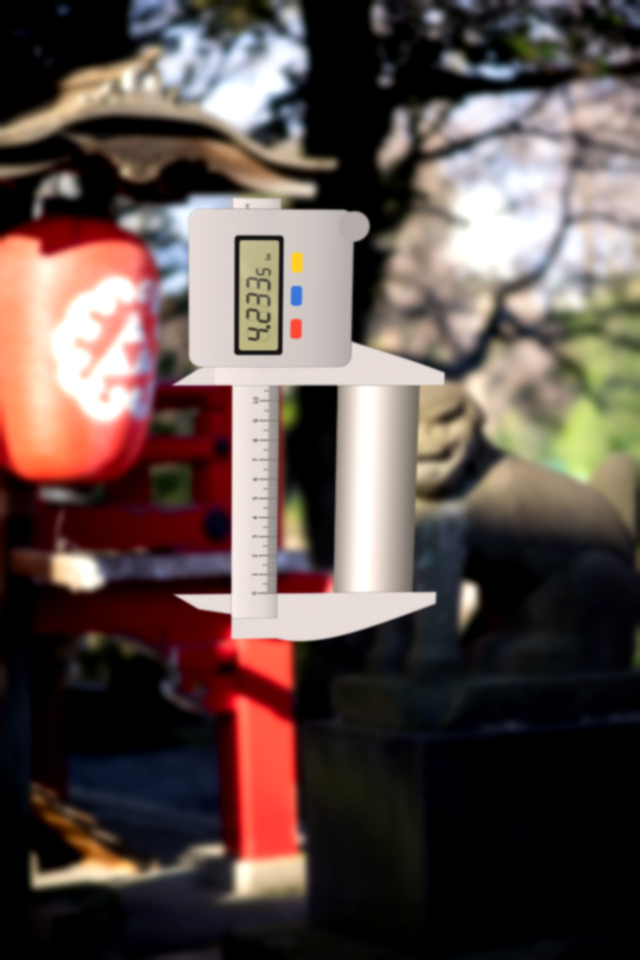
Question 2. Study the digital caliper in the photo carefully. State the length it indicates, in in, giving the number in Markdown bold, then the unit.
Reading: **4.2335** in
